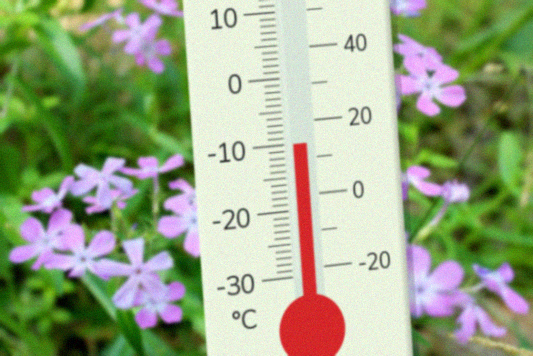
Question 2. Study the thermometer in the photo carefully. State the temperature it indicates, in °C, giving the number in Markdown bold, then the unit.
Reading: **-10** °C
